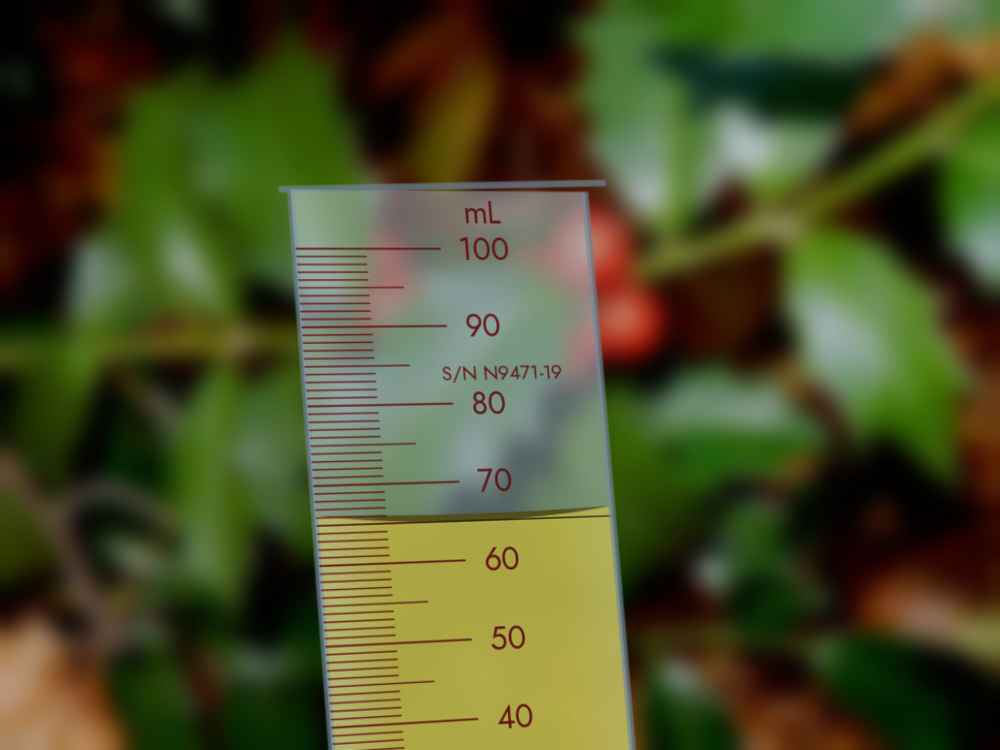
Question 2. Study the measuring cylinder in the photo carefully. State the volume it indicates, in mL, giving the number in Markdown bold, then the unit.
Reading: **65** mL
